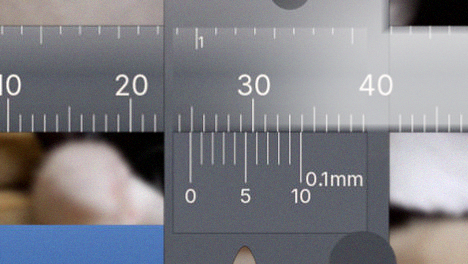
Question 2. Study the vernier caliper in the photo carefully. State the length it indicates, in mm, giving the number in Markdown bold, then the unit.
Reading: **24.9** mm
